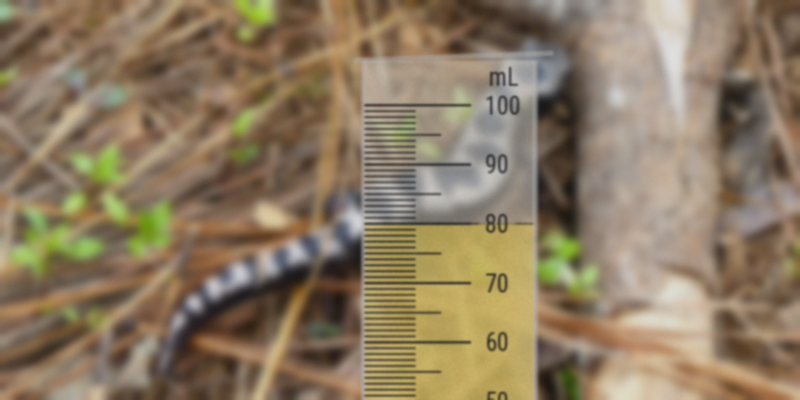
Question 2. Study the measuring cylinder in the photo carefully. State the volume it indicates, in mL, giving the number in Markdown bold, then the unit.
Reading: **80** mL
